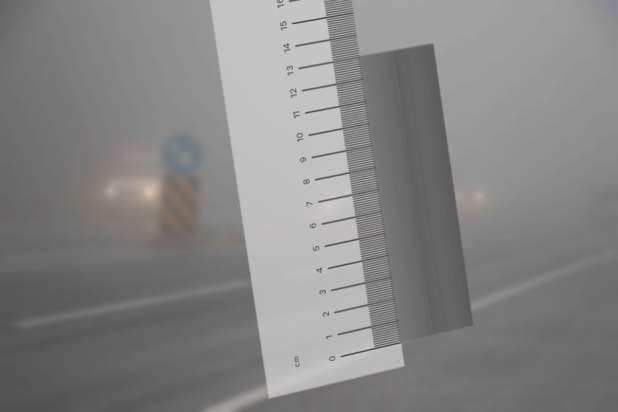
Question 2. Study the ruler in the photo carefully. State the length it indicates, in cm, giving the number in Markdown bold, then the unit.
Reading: **13** cm
